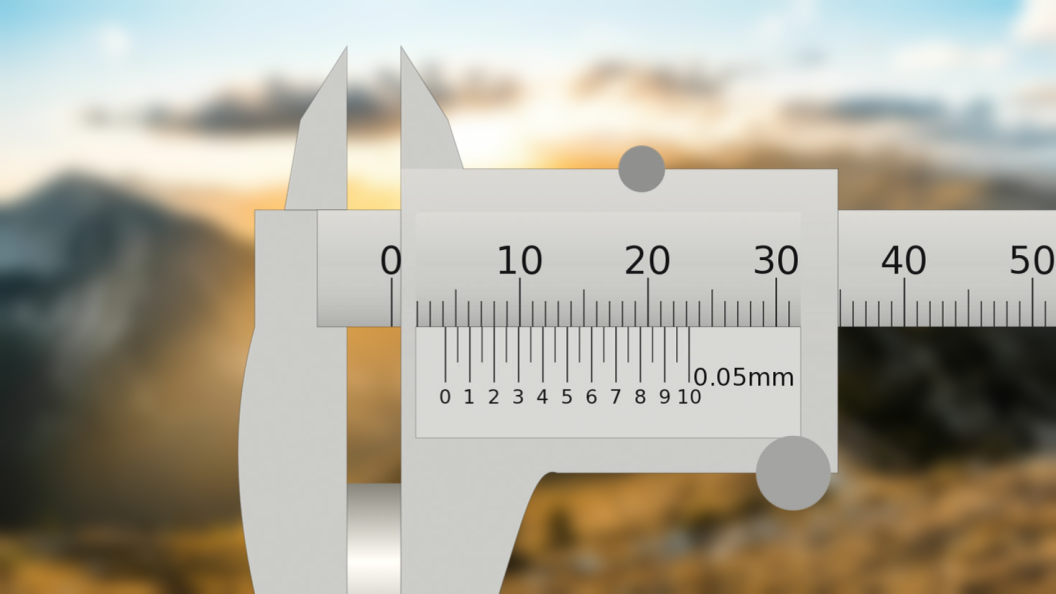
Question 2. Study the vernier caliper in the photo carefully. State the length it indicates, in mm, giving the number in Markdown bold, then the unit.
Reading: **4.2** mm
